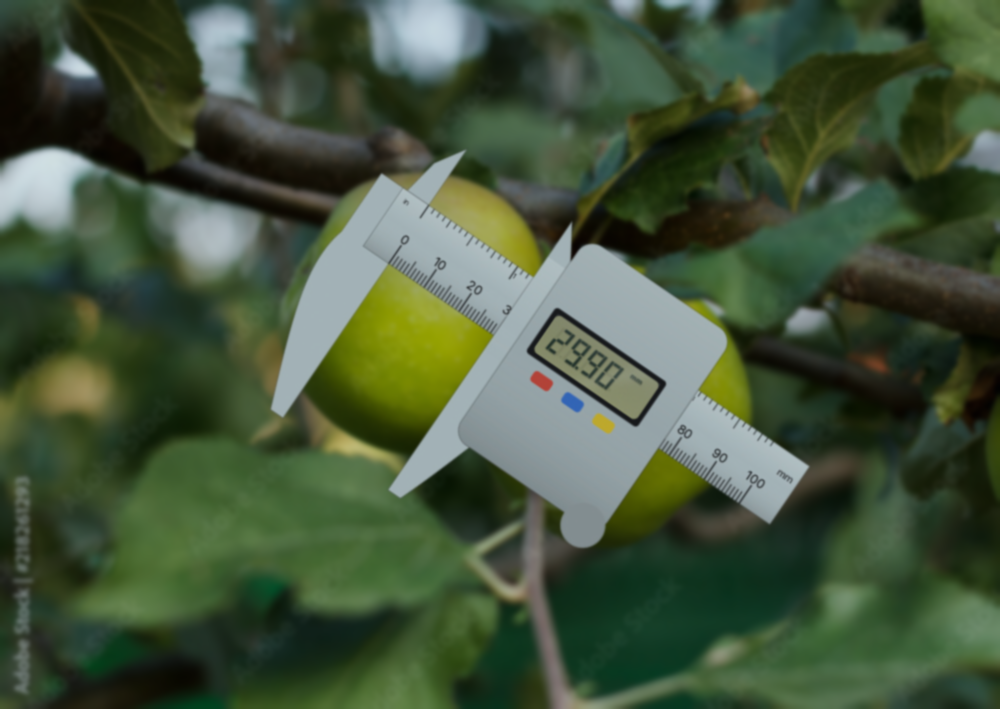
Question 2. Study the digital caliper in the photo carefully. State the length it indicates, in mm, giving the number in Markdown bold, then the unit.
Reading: **29.90** mm
